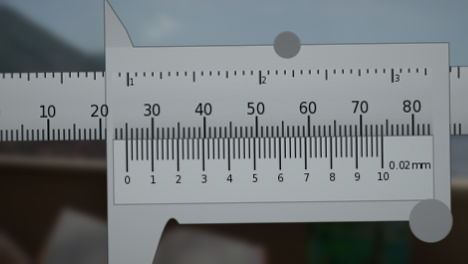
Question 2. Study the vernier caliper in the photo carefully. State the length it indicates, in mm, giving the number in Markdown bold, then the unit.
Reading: **25.0** mm
